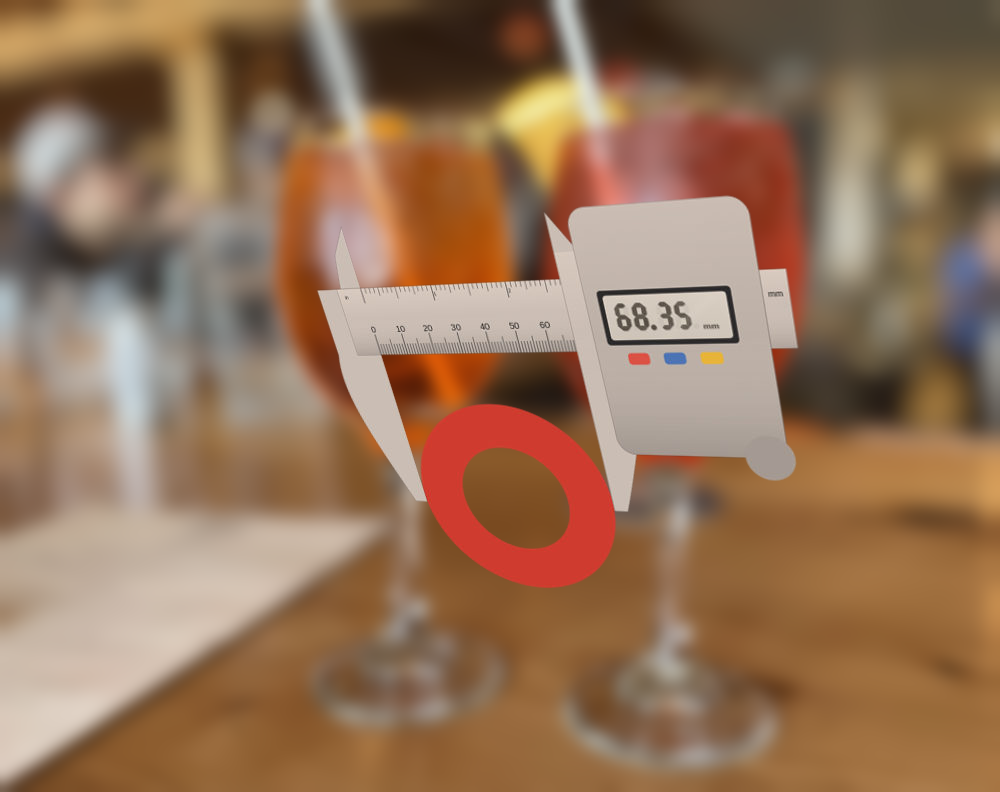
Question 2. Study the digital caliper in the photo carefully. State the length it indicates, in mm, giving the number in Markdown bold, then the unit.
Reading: **68.35** mm
